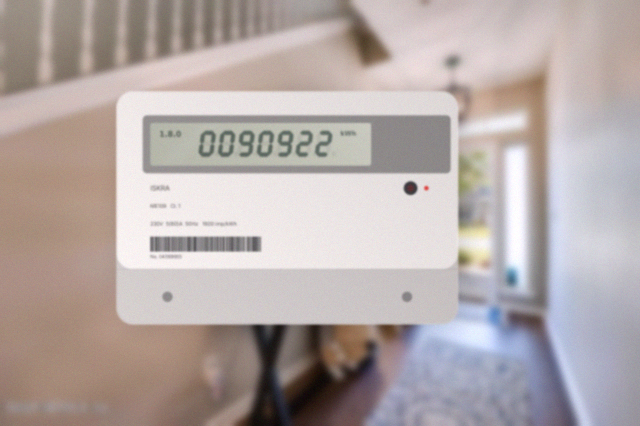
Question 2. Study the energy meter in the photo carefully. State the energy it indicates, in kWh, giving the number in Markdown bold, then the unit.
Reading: **90922** kWh
